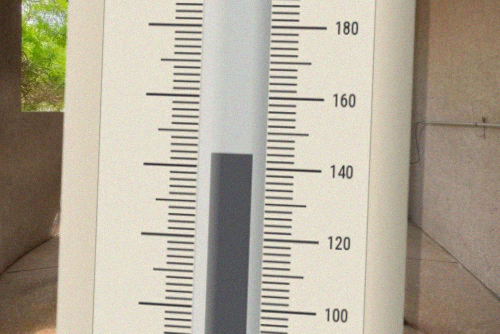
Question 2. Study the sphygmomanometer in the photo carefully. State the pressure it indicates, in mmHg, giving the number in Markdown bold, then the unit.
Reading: **144** mmHg
